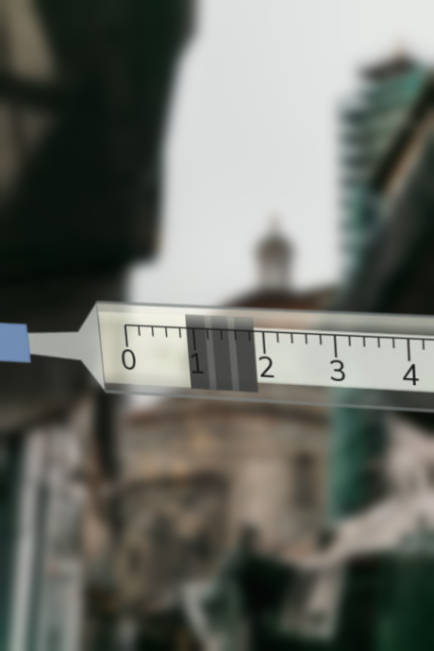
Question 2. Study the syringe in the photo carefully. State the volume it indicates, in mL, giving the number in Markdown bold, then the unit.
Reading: **0.9** mL
